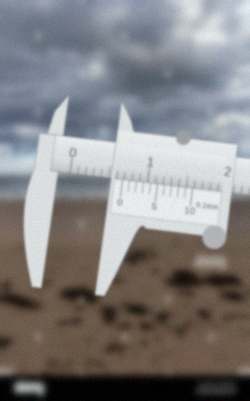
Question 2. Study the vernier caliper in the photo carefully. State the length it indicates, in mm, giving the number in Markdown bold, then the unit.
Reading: **6.8** mm
